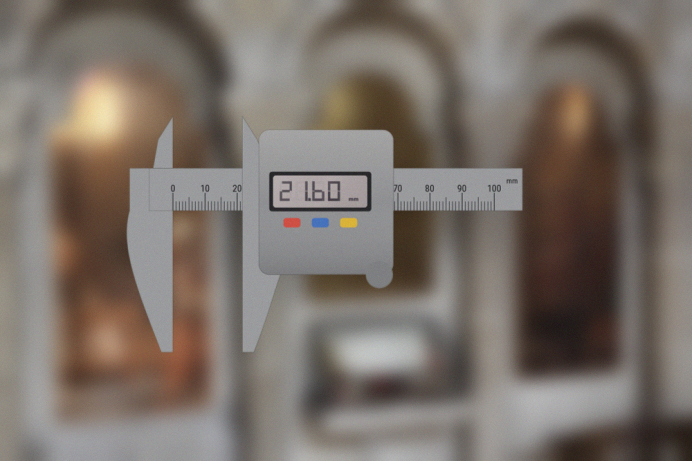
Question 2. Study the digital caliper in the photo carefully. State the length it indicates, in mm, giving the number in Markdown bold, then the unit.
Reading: **21.60** mm
